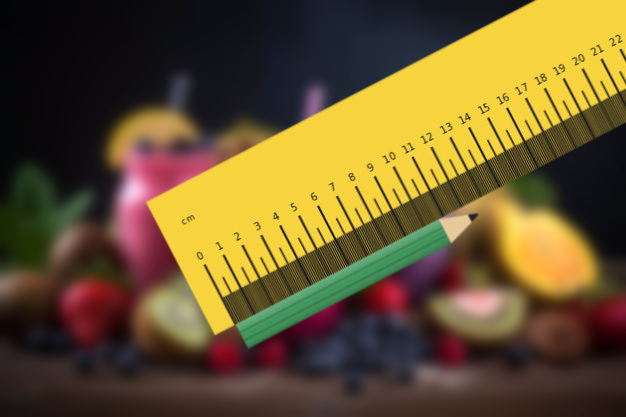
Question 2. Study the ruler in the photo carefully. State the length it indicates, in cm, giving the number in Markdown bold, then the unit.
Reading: **12.5** cm
